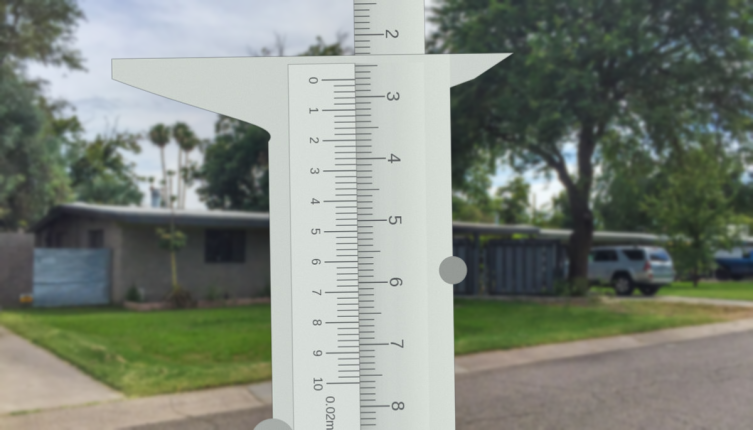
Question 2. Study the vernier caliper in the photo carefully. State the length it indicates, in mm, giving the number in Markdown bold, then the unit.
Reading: **27.2** mm
